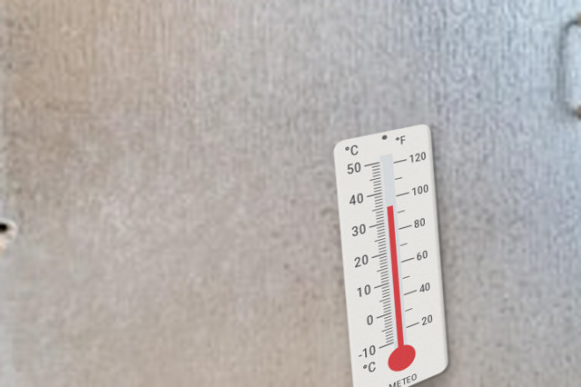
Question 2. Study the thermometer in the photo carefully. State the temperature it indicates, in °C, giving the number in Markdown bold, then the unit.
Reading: **35** °C
